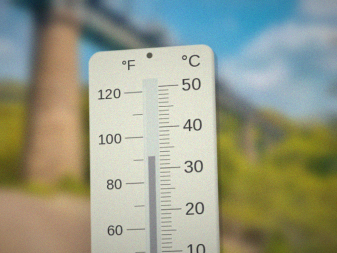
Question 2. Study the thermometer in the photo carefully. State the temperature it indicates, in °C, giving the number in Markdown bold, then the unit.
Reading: **33** °C
